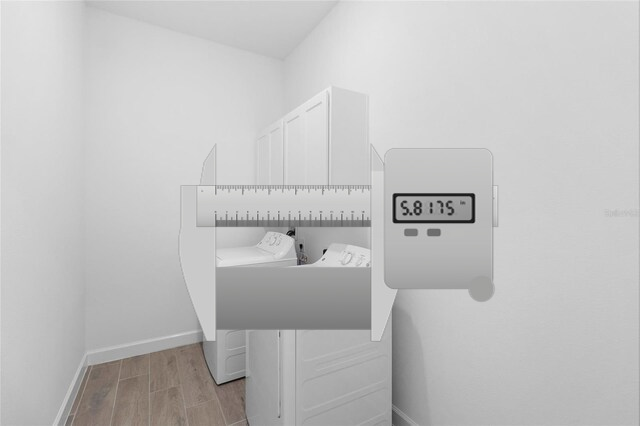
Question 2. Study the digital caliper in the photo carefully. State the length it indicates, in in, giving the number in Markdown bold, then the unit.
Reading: **5.8175** in
